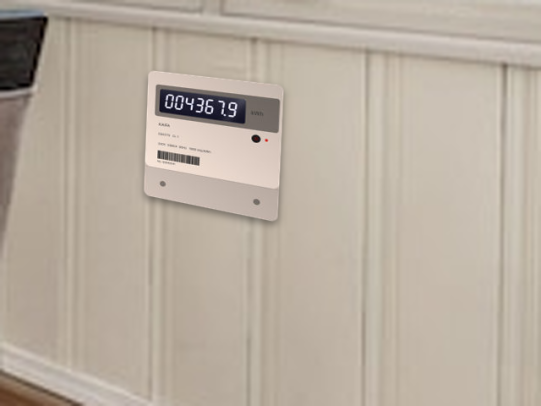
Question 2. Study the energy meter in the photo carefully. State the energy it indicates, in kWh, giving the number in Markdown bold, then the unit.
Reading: **4367.9** kWh
